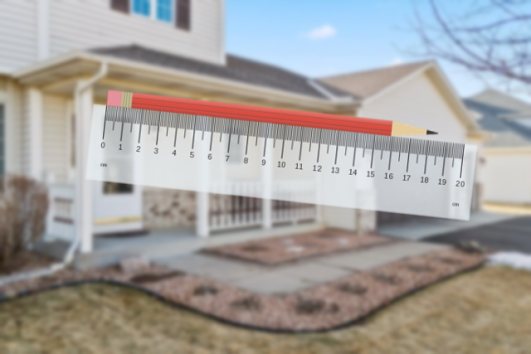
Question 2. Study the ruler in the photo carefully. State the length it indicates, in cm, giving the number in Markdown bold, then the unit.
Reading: **18.5** cm
